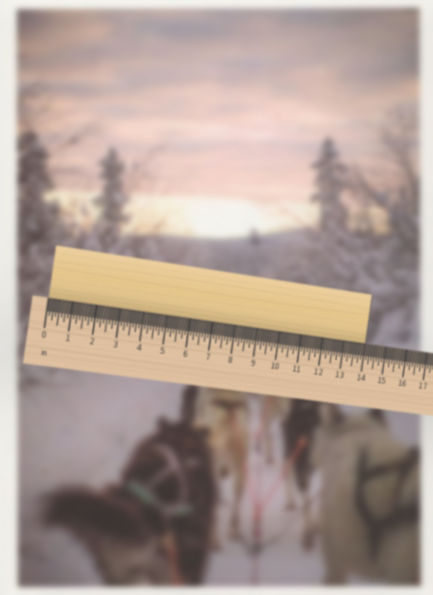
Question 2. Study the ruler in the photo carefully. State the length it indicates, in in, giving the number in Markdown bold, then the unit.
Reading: **14** in
